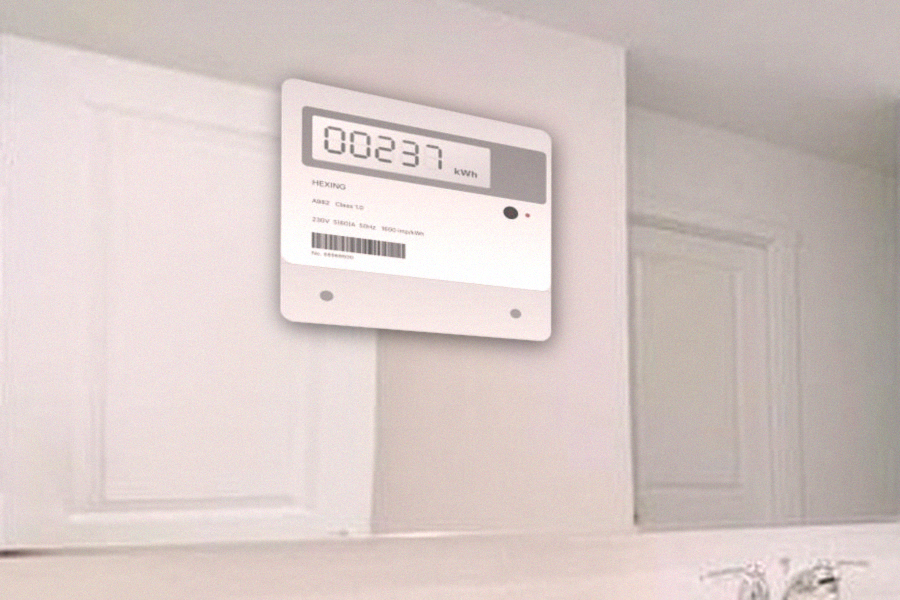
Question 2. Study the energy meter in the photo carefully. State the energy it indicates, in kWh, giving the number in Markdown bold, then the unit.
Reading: **237** kWh
